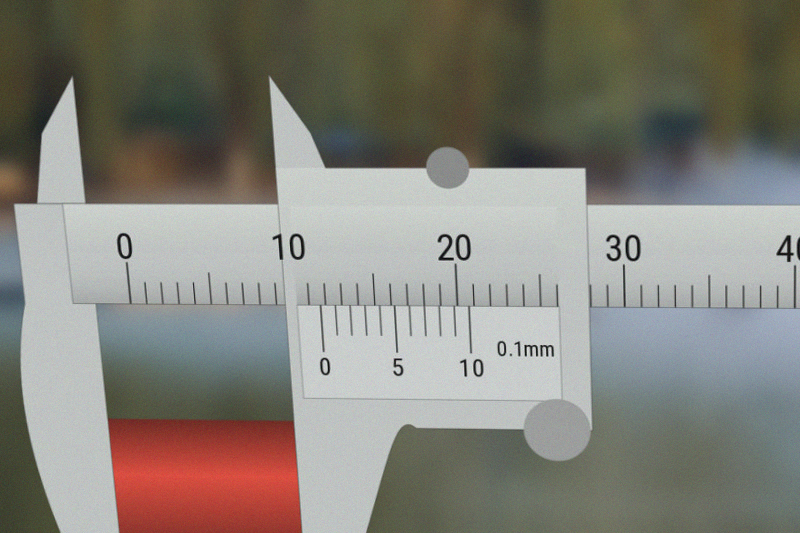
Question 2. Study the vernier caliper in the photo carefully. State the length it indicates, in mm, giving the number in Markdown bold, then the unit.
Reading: **11.7** mm
